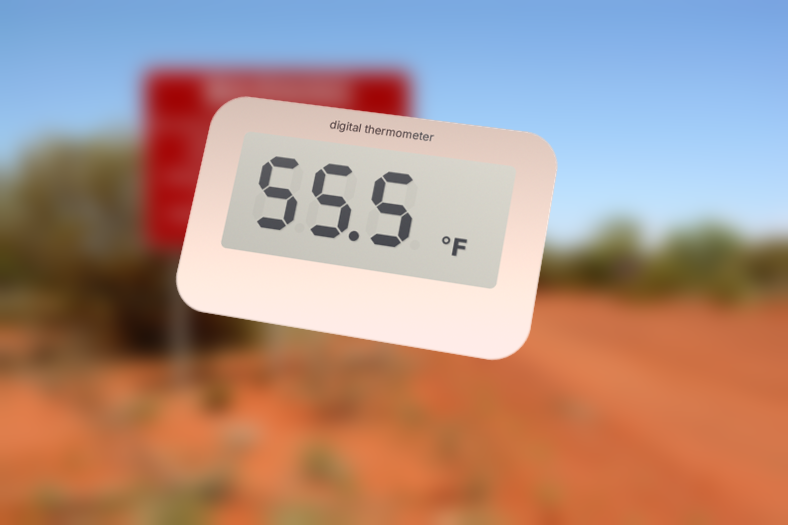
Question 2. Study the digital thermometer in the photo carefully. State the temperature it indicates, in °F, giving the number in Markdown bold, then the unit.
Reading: **55.5** °F
